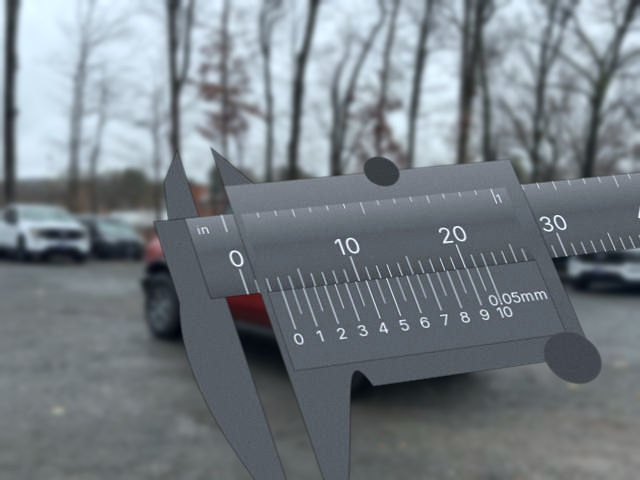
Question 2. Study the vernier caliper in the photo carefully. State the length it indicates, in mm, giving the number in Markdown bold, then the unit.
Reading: **3.0** mm
